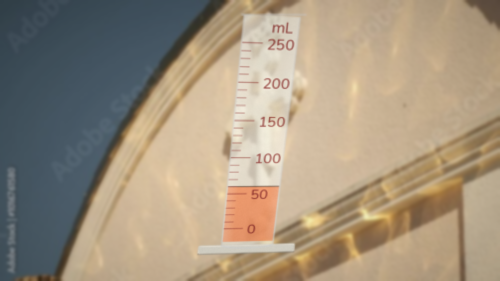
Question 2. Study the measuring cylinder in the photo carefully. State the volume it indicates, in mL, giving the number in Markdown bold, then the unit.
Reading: **60** mL
